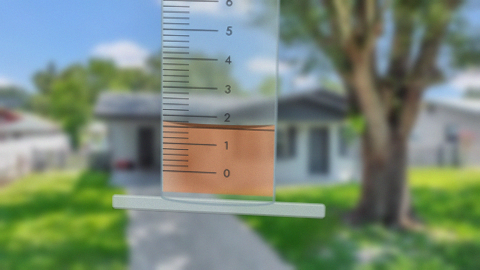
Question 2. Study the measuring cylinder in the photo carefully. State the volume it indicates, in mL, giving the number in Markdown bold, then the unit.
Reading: **1.6** mL
